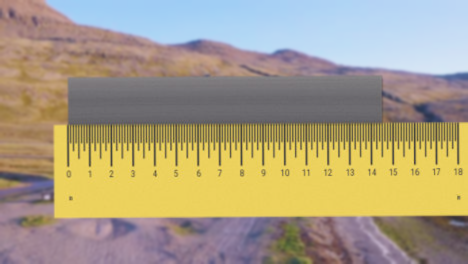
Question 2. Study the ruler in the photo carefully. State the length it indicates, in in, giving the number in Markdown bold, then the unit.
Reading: **14.5** in
